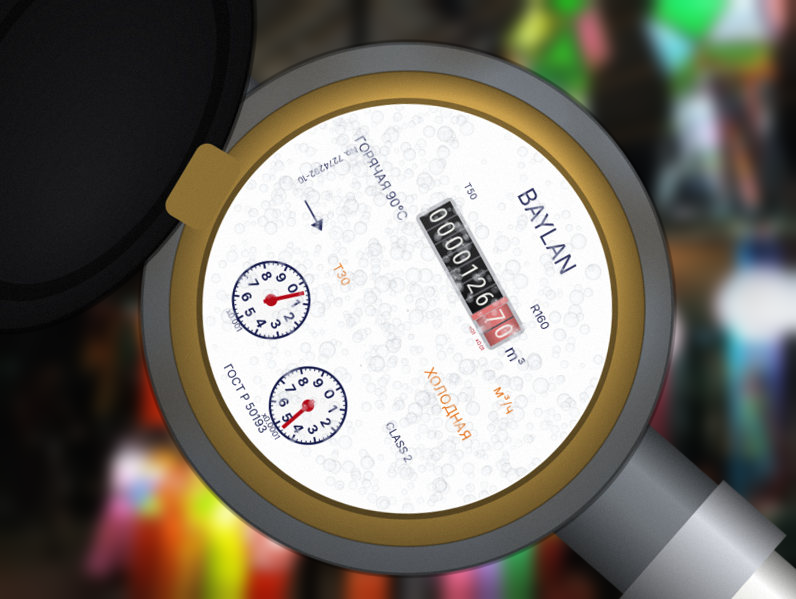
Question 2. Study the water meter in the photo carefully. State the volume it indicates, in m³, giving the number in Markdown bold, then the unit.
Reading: **126.7004** m³
